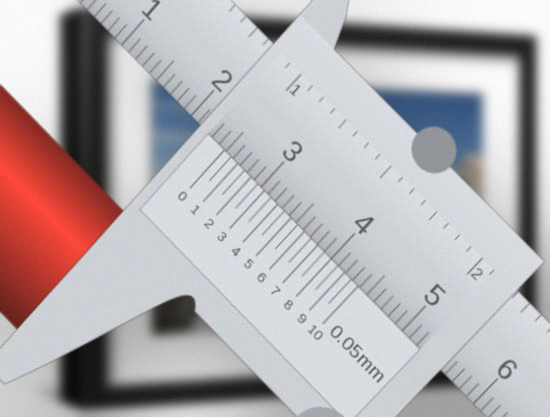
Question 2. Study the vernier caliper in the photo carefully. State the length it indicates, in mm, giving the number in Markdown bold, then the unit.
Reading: **24.8** mm
